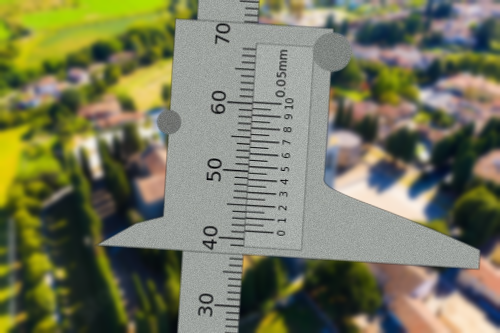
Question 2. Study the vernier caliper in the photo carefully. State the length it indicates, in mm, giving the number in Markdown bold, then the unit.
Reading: **41.2** mm
